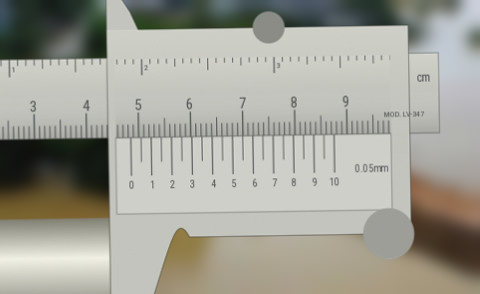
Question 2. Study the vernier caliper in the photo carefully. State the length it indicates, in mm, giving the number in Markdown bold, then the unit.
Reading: **48.5** mm
